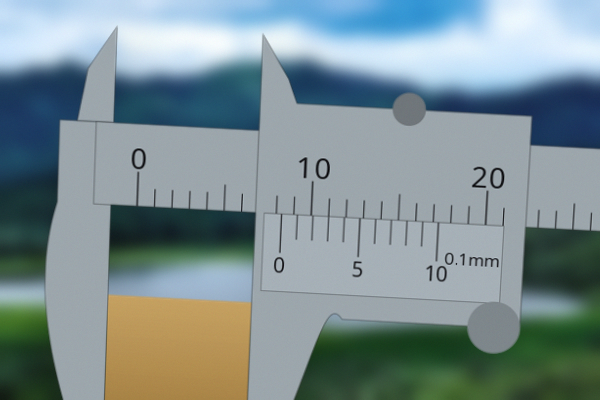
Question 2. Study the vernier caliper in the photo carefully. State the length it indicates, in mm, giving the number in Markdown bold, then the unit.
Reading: **8.3** mm
